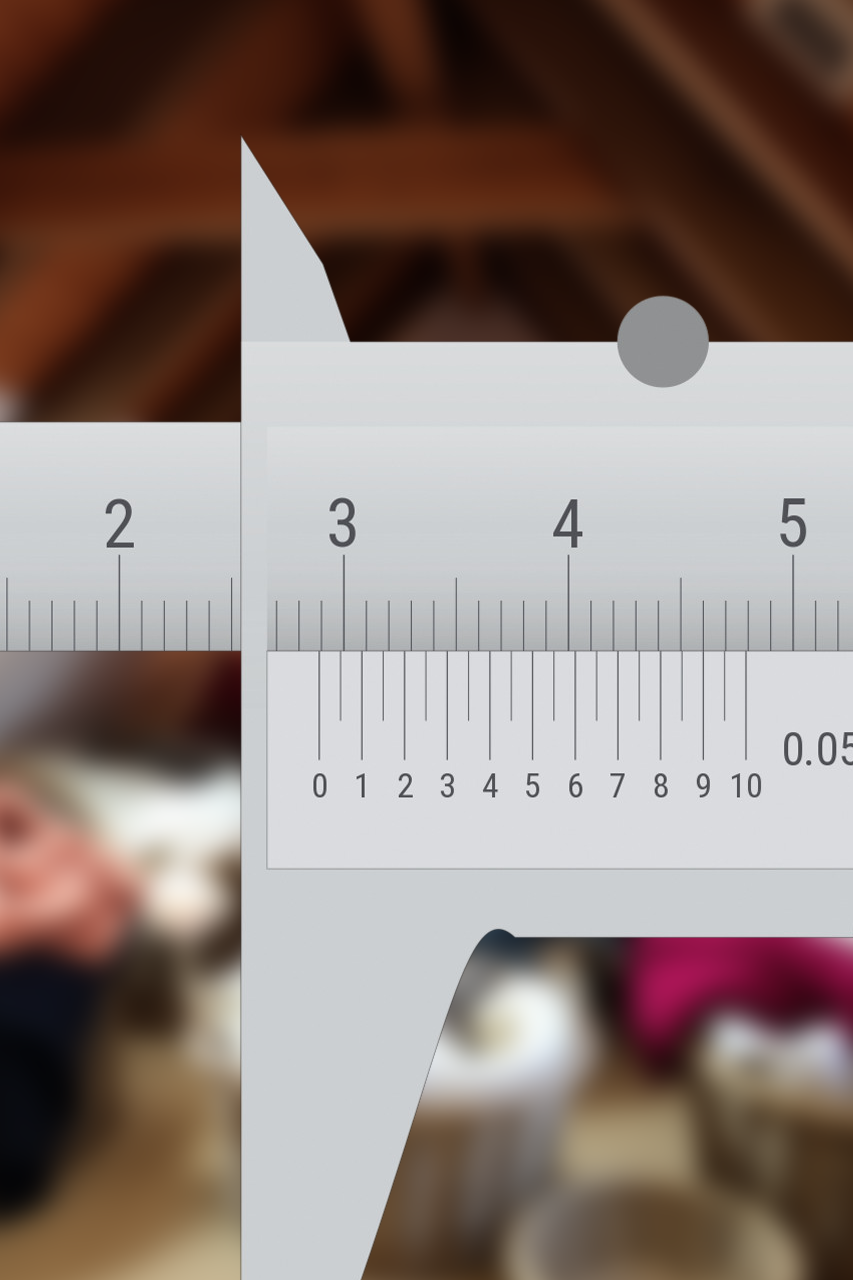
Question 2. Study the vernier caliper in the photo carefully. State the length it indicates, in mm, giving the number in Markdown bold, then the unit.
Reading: **28.9** mm
